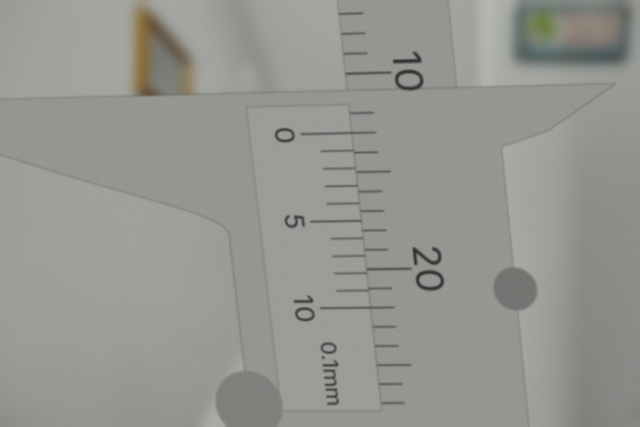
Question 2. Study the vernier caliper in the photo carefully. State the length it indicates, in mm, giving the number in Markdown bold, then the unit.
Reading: **13.0** mm
